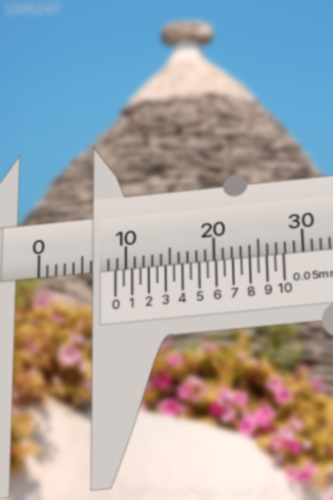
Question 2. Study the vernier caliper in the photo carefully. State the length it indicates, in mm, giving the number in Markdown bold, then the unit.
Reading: **8.8** mm
